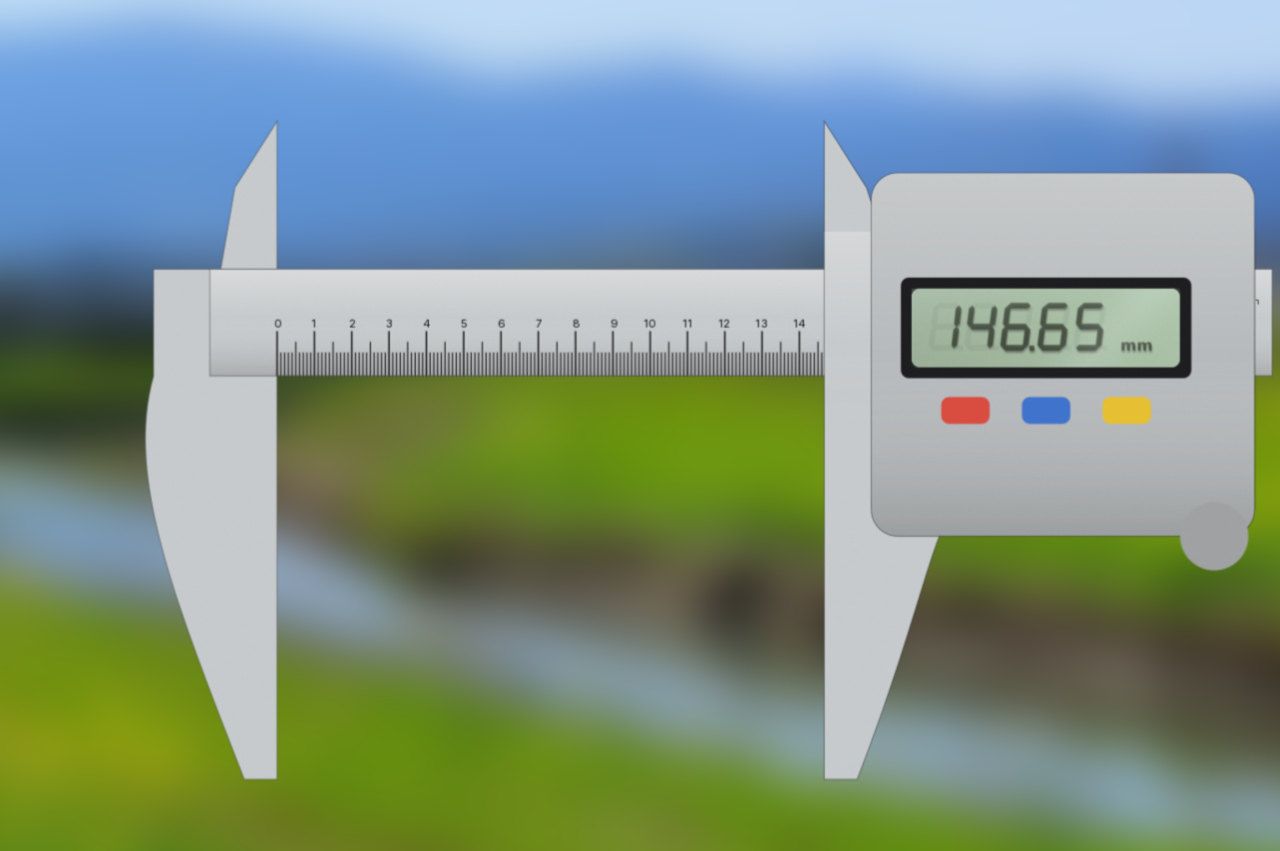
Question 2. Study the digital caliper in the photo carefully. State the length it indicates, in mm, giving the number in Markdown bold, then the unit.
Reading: **146.65** mm
